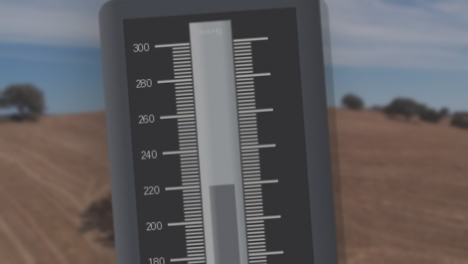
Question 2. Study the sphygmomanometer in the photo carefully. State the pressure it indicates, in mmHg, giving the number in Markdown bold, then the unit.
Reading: **220** mmHg
